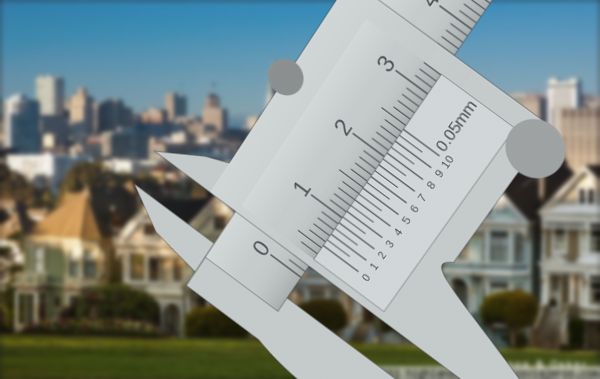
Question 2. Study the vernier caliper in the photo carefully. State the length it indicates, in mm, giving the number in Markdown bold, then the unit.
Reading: **5.4** mm
